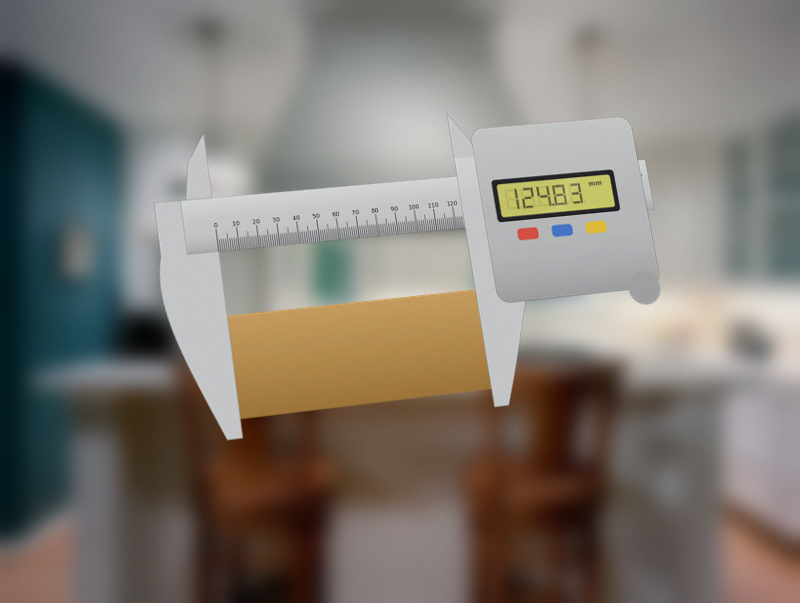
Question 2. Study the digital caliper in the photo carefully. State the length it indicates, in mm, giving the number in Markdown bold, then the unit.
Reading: **124.83** mm
